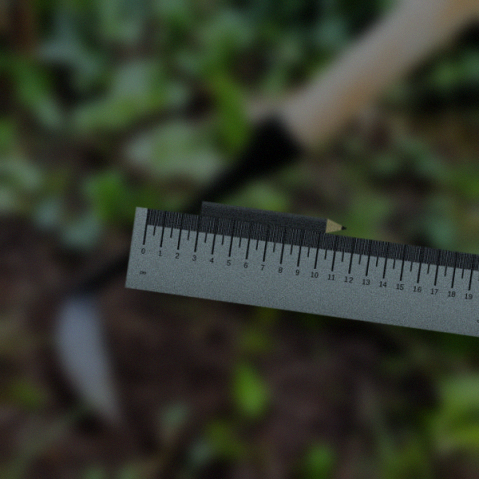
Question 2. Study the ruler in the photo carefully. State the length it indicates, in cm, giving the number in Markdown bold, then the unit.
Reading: **8.5** cm
